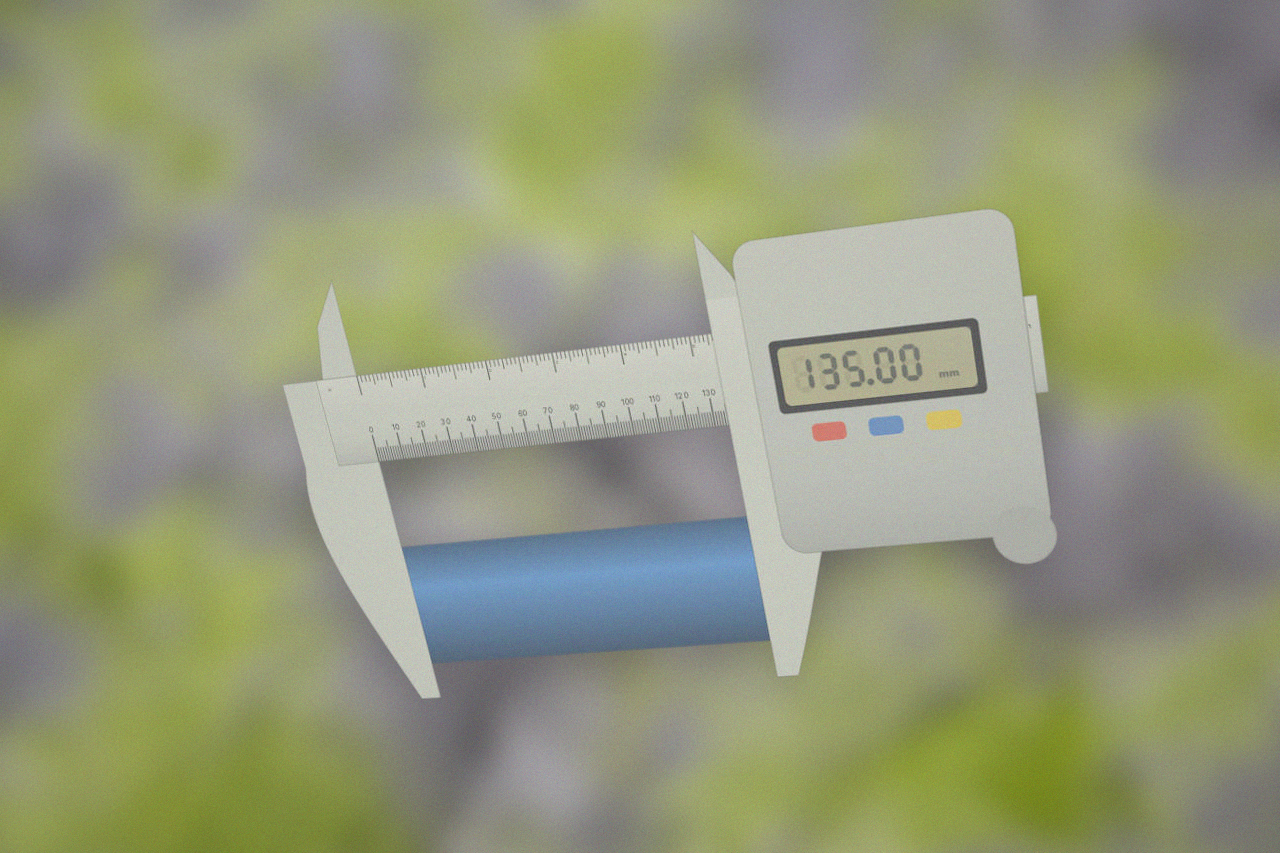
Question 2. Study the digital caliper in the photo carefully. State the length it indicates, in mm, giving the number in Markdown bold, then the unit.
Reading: **135.00** mm
